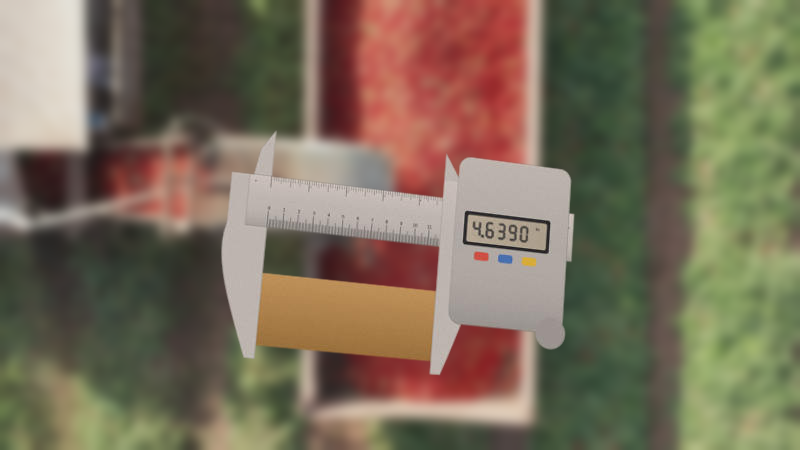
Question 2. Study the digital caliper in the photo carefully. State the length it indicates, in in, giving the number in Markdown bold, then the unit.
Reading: **4.6390** in
